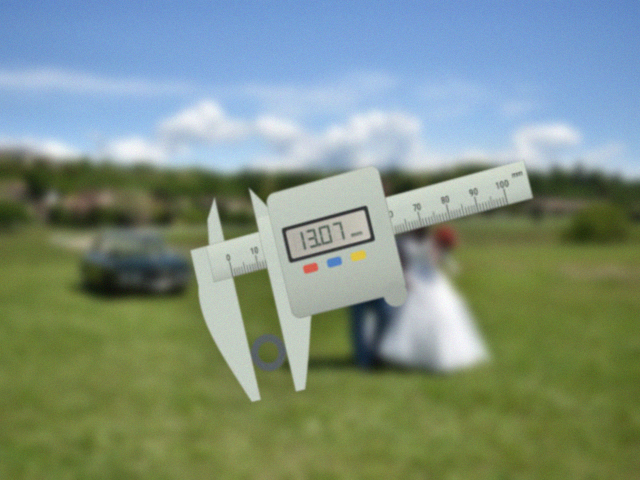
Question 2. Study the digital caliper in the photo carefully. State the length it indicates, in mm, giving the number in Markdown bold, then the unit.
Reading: **13.07** mm
